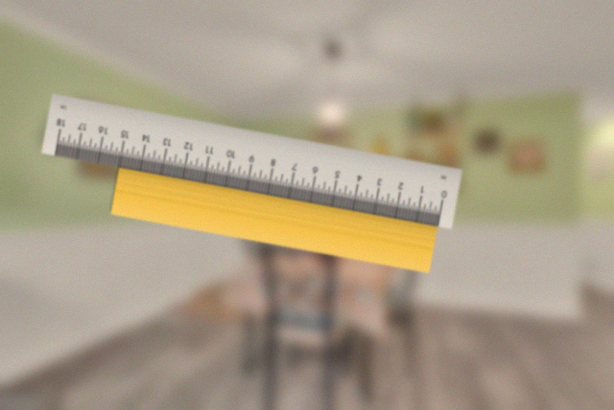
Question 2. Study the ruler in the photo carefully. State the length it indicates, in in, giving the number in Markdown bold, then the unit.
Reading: **15** in
